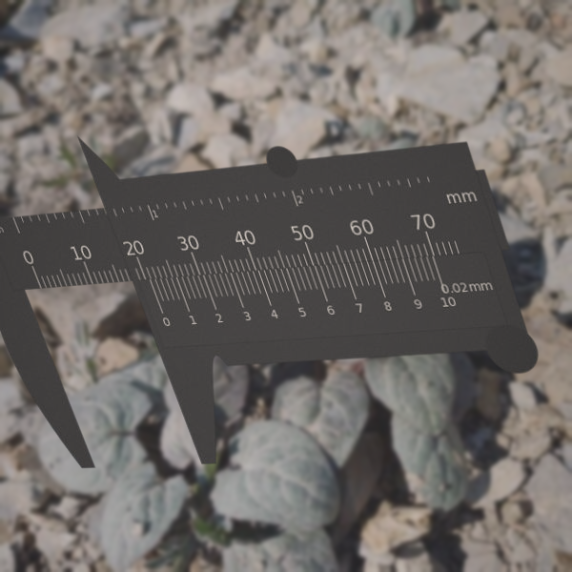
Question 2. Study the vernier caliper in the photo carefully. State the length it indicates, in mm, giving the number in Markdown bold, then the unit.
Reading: **20.8** mm
